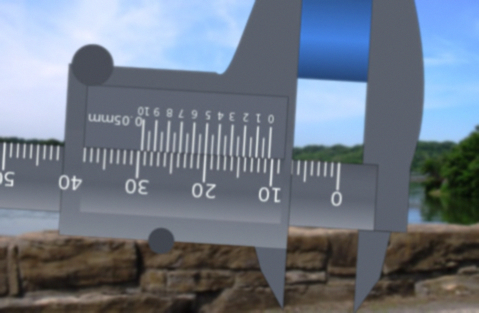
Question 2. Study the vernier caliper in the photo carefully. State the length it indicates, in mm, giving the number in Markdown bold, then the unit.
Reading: **10.5** mm
